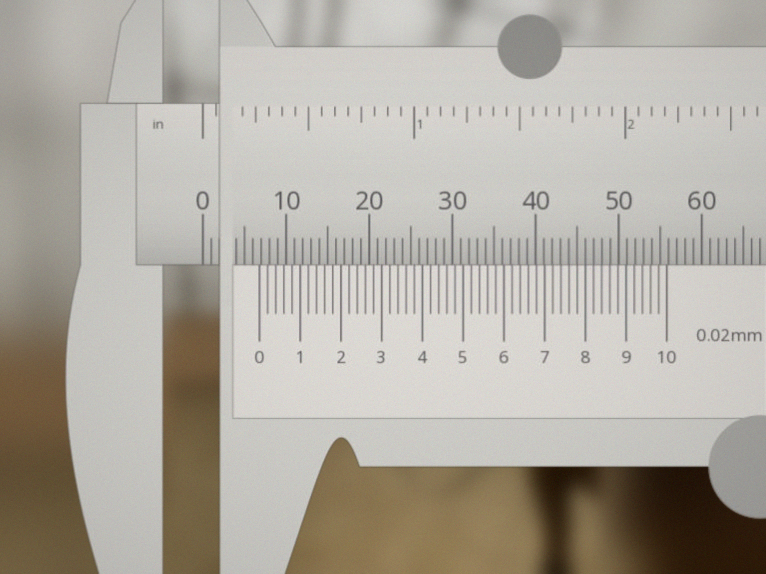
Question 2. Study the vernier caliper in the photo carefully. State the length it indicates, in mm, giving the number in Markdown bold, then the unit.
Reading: **6.8** mm
